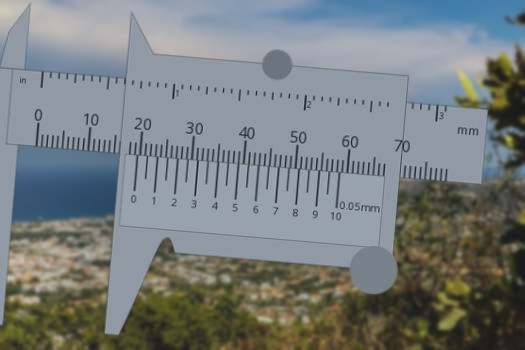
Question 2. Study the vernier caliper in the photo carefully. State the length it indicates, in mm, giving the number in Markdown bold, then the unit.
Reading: **19.5** mm
